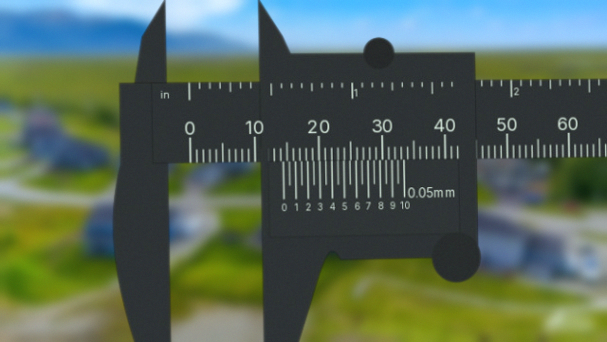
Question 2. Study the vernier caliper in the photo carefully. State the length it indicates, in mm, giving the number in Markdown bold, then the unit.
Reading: **14.4** mm
